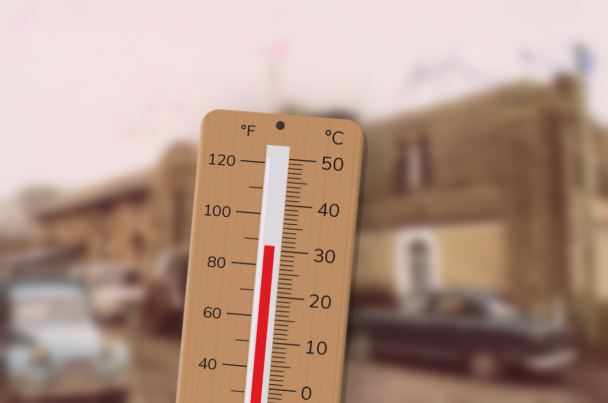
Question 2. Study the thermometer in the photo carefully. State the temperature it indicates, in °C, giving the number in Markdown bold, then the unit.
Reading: **31** °C
